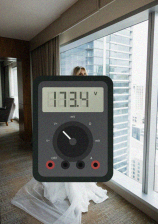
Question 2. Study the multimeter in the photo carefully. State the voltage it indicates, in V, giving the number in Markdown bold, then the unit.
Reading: **173.4** V
